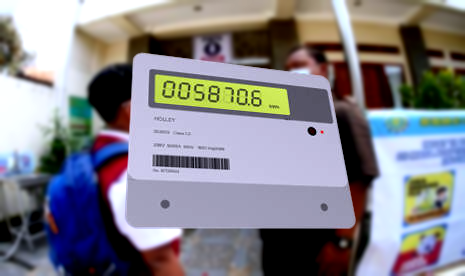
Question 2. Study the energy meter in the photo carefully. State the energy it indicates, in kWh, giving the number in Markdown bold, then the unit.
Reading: **5870.6** kWh
